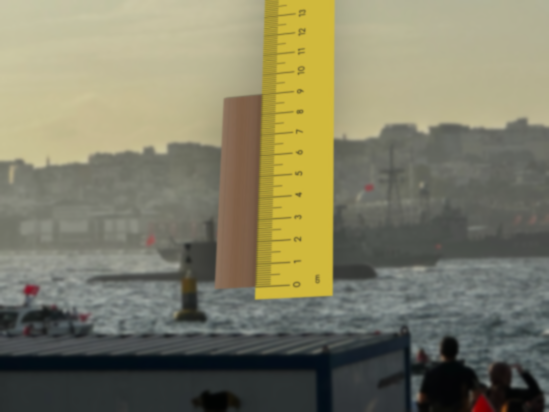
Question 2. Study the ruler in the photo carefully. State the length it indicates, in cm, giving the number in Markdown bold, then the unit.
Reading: **9** cm
